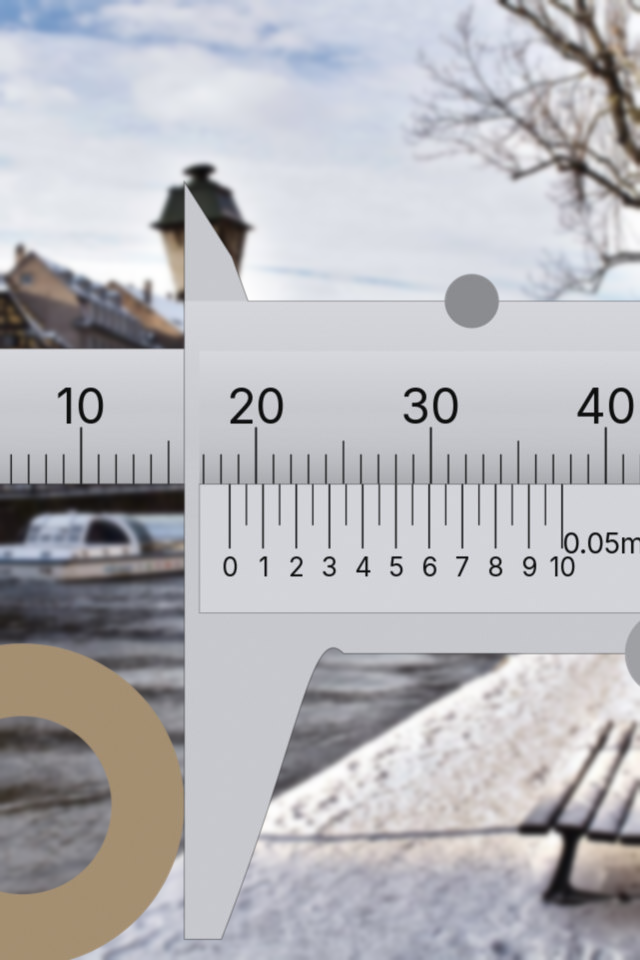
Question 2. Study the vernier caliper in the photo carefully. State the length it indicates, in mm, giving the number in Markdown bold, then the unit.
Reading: **18.5** mm
